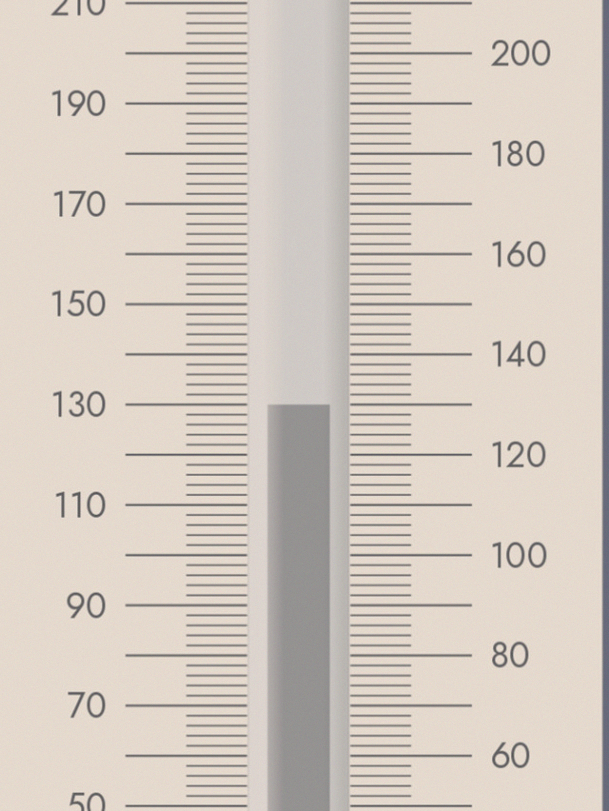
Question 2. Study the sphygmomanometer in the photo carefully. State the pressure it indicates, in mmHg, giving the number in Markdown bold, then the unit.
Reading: **130** mmHg
